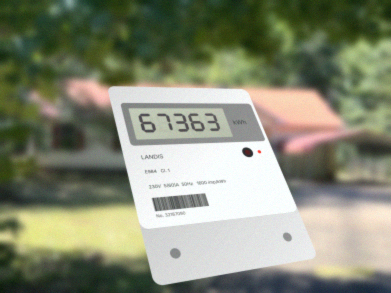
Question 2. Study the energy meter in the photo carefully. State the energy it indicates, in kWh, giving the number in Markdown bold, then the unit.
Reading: **67363** kWh
